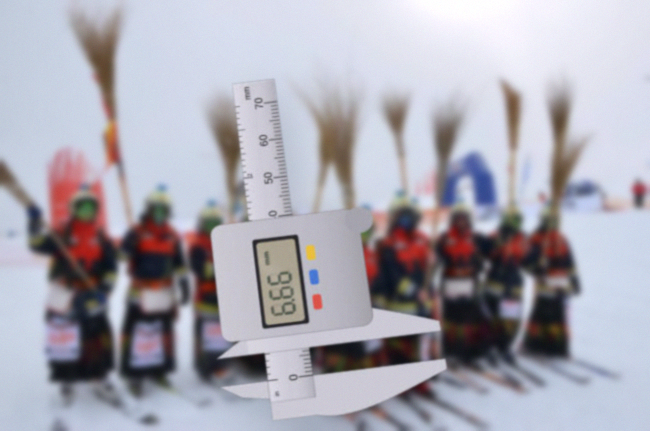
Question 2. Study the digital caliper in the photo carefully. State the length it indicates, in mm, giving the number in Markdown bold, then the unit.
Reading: **6.66** mm
